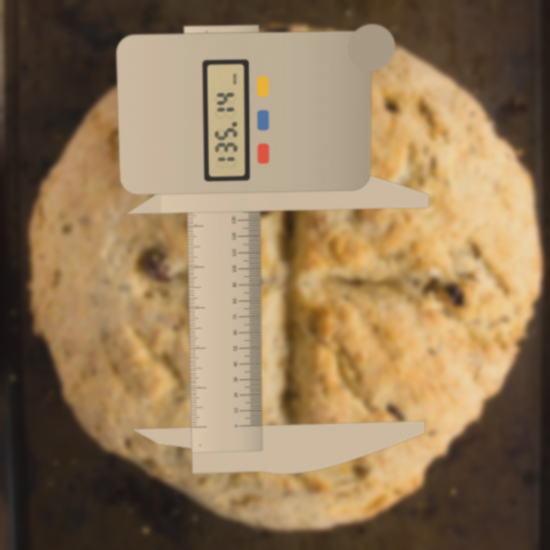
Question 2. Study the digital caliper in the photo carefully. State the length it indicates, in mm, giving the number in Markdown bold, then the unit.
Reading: **135.14** mm
